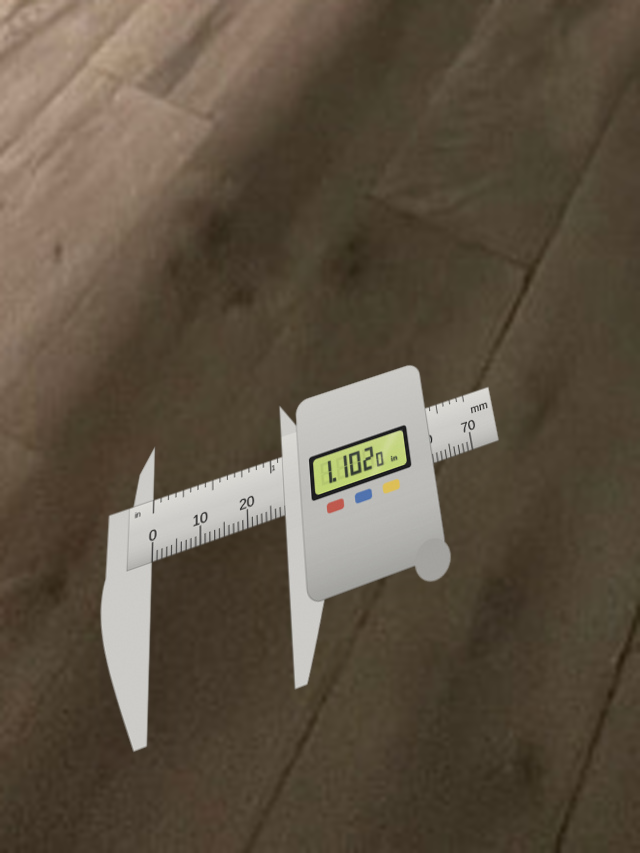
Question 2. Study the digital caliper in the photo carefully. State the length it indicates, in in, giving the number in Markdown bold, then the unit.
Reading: **1.1020** in
